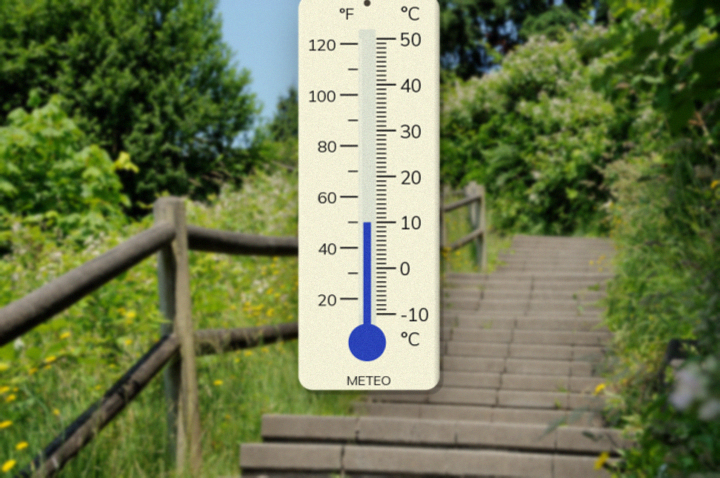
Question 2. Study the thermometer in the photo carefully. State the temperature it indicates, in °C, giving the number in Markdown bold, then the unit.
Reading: **10** °C
